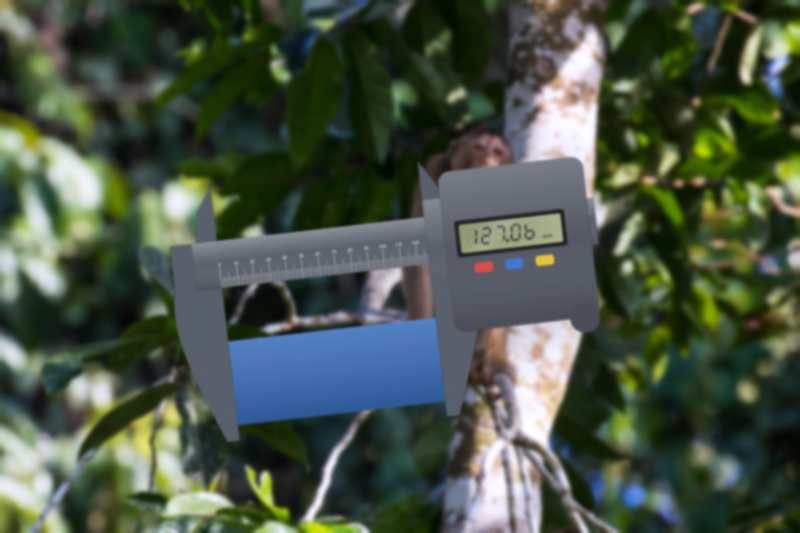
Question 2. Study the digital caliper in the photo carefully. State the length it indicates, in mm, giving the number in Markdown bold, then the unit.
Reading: **127.06** mm
